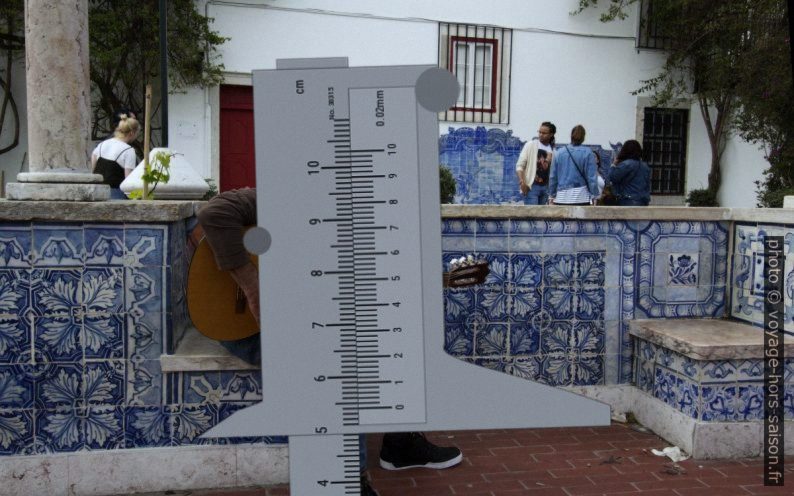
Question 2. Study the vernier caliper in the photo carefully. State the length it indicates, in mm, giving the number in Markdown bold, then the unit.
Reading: **54.0** mm
